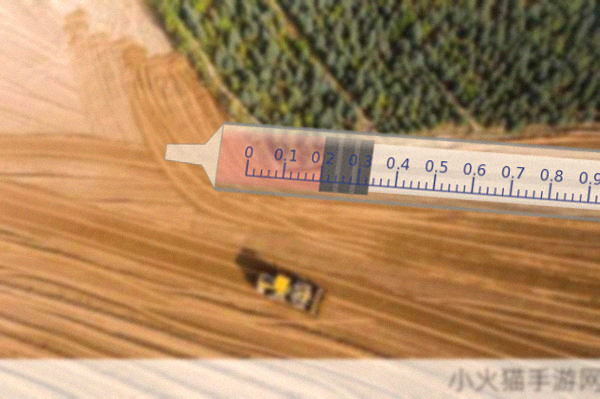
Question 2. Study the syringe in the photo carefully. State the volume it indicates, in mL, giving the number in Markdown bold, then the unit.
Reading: **0.2** mL
